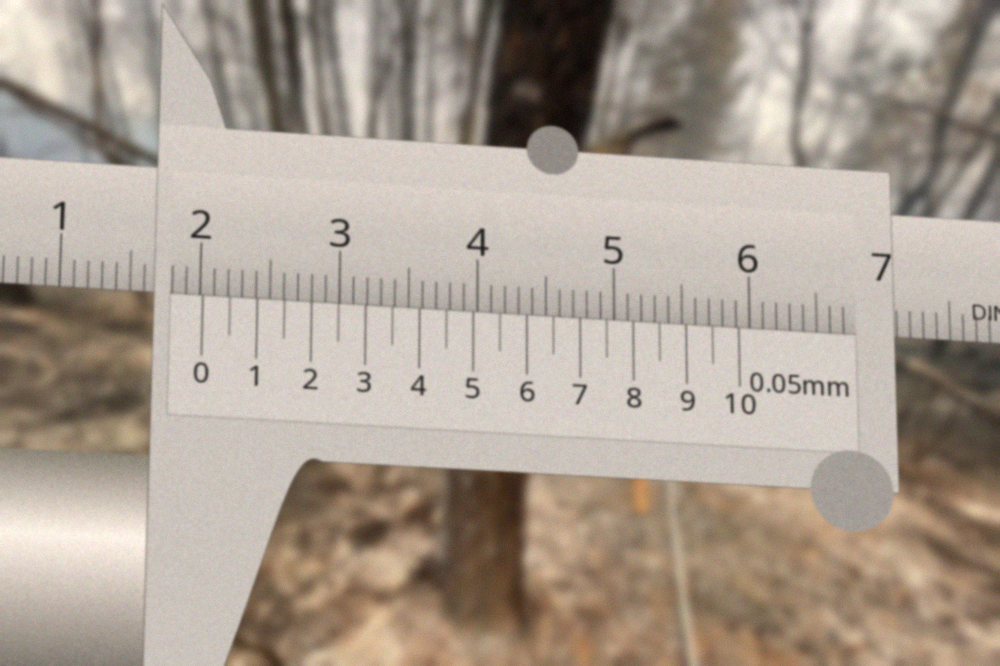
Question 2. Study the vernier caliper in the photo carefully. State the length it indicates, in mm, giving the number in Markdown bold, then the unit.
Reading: **20.2** mm
